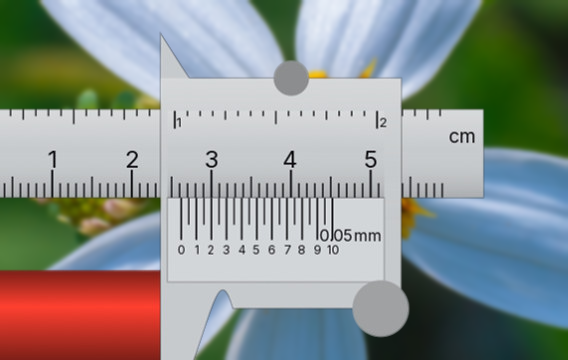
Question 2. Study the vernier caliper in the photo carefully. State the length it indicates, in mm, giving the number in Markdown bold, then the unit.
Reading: **26.2** mm
